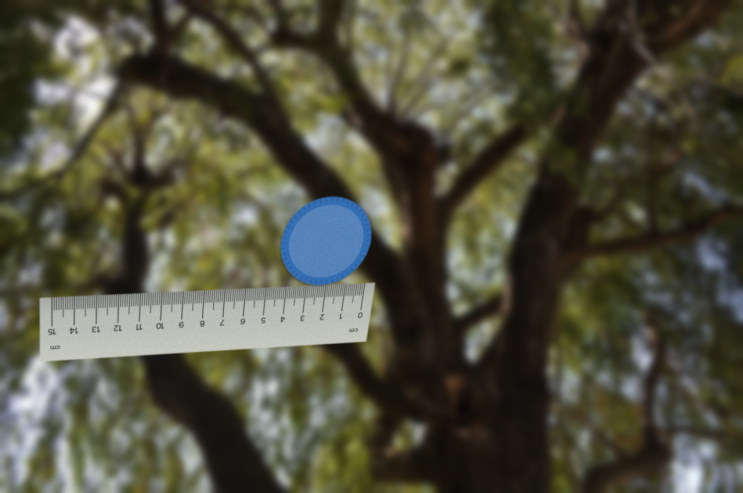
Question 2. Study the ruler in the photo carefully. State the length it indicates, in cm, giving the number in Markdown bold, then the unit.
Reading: **4.5** cm
